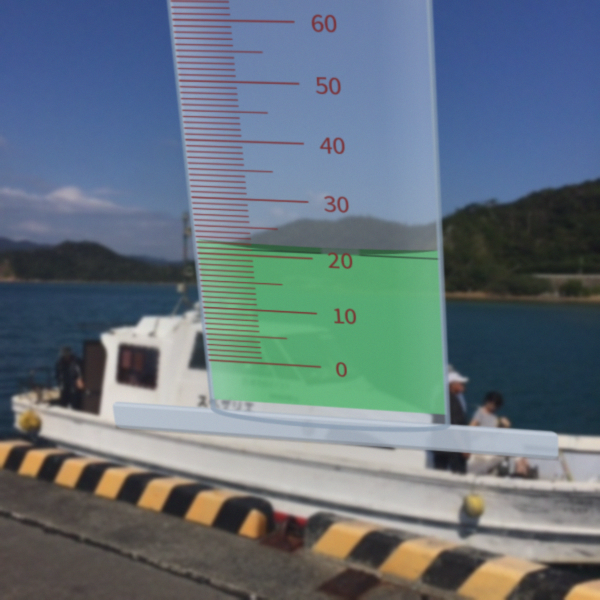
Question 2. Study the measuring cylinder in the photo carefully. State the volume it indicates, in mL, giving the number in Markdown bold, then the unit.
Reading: **21** mL
